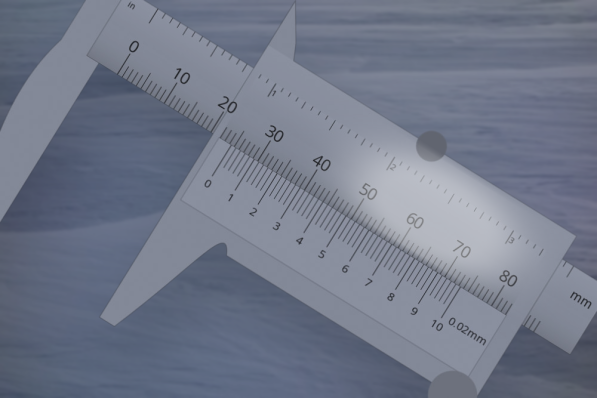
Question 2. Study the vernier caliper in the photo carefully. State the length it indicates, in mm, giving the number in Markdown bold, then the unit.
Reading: **24.4** mm
